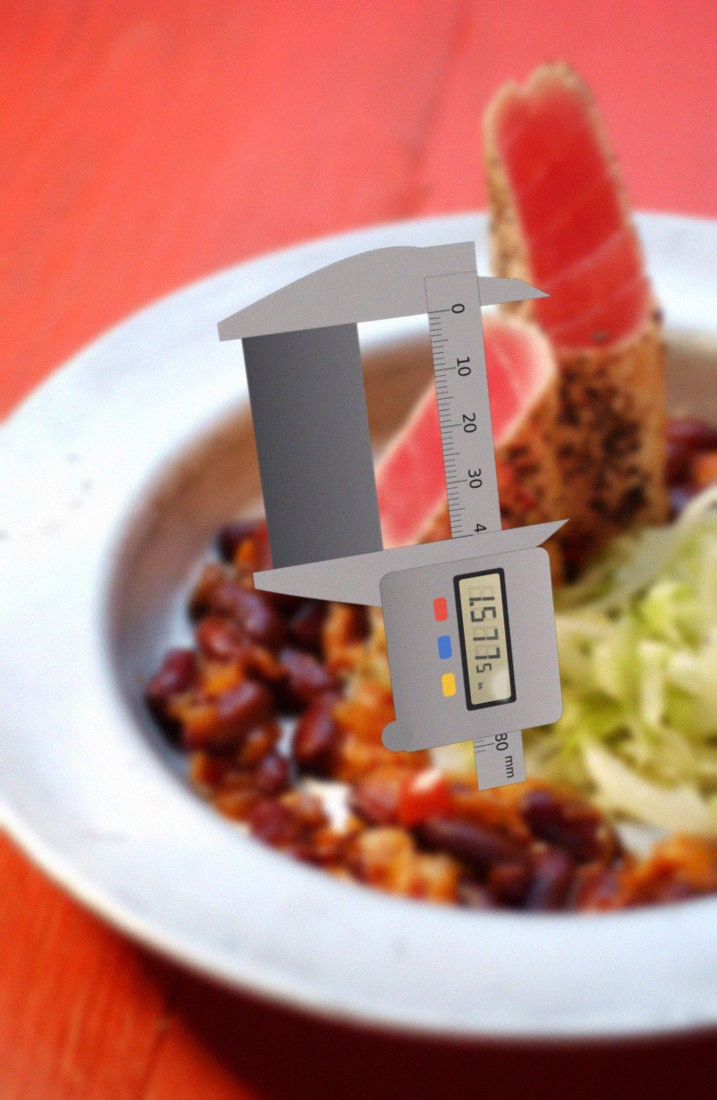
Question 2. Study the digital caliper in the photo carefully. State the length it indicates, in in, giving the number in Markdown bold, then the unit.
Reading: **1.5775** in
